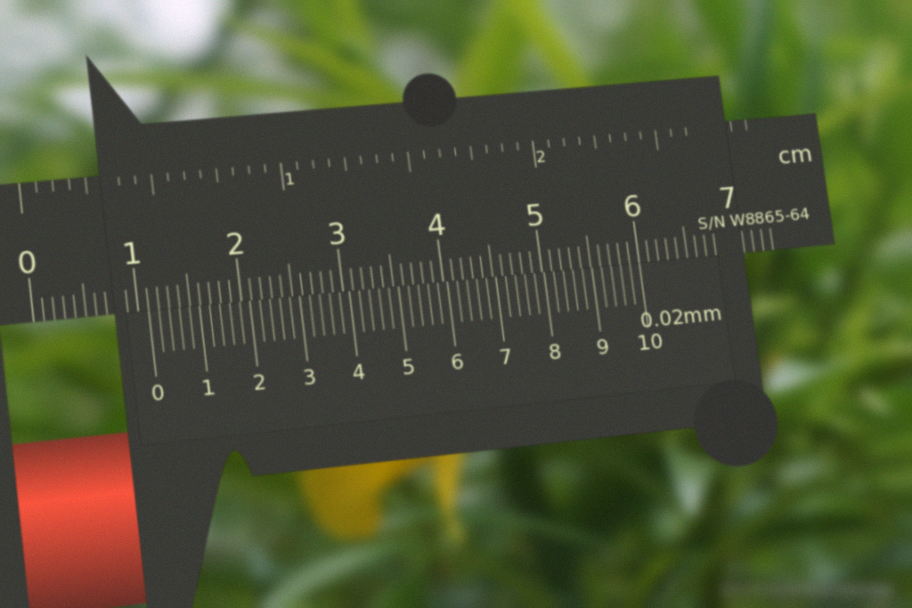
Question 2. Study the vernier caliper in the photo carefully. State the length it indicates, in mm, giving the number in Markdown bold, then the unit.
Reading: **11.0** mm
